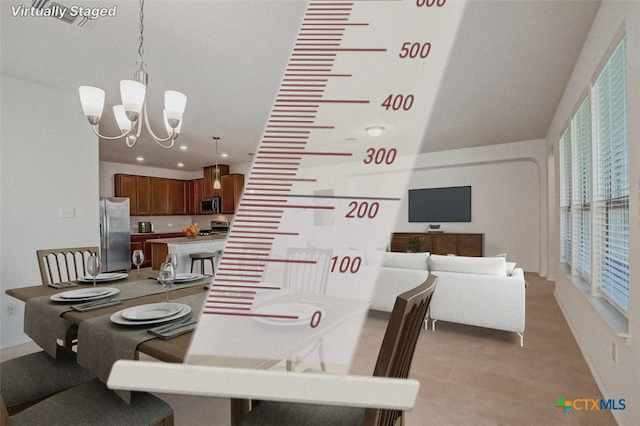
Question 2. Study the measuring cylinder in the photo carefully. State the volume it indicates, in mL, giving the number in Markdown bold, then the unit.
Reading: **220** mL
